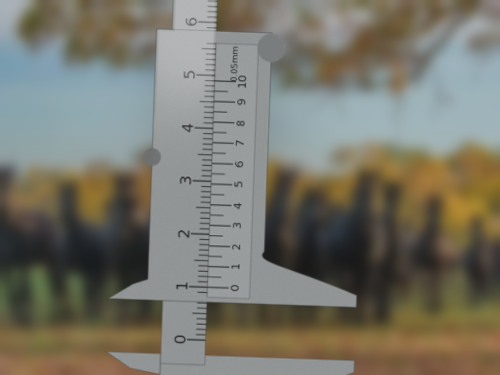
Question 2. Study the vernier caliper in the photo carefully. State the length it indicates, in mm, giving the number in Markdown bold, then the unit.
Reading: **10.0** mm
